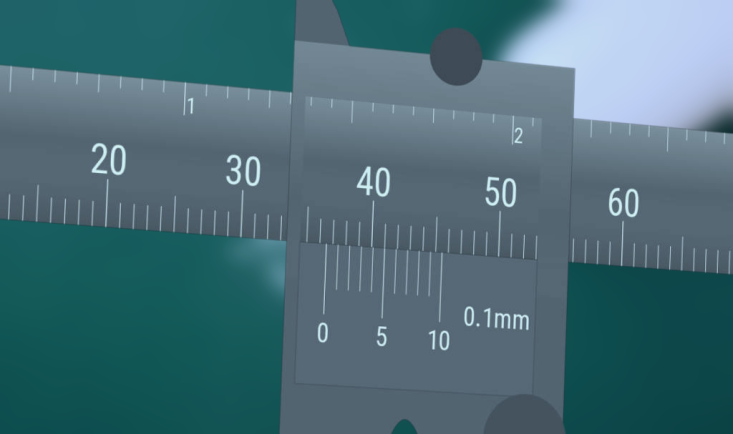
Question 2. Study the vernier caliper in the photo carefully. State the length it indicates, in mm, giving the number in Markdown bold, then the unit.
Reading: **36.5** mm
